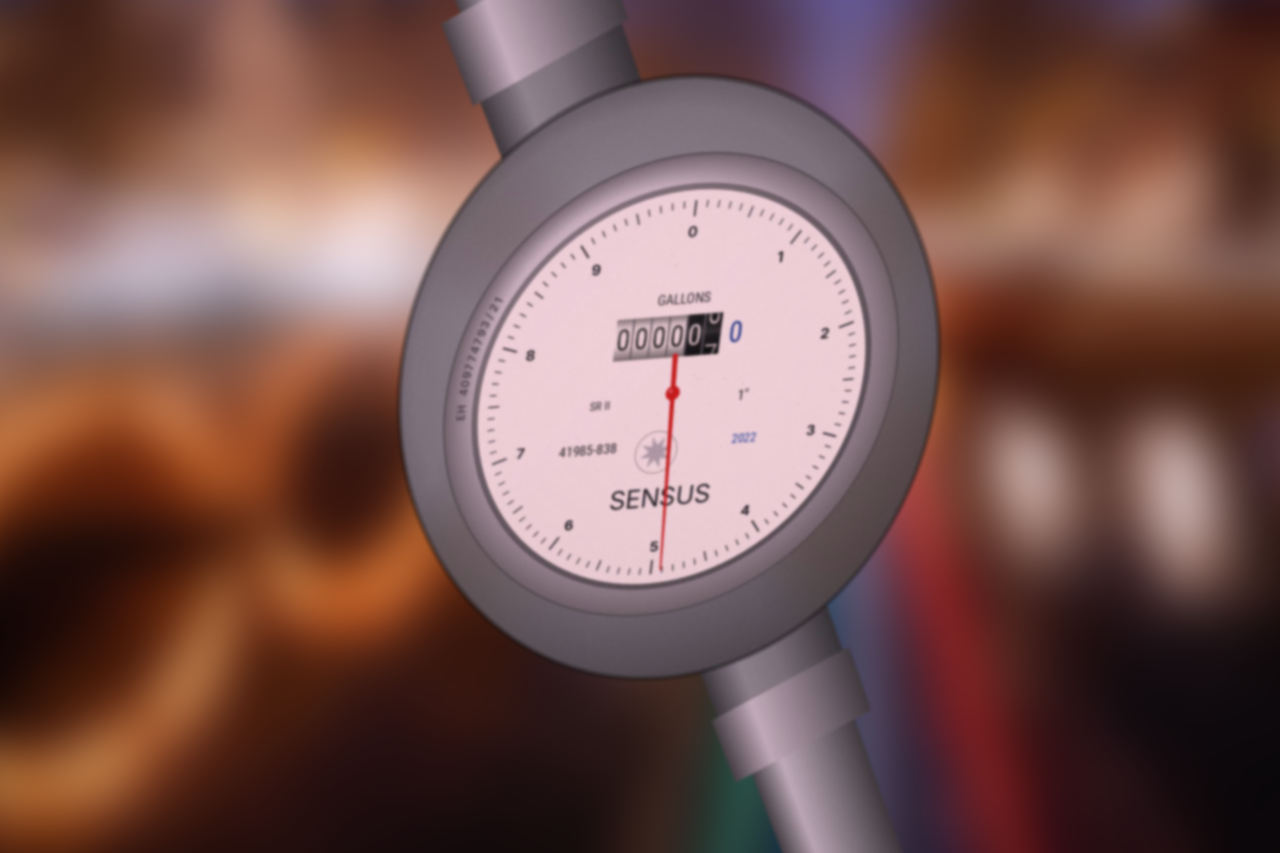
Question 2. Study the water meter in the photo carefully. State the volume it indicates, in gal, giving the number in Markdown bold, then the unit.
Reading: **64.9** gal
